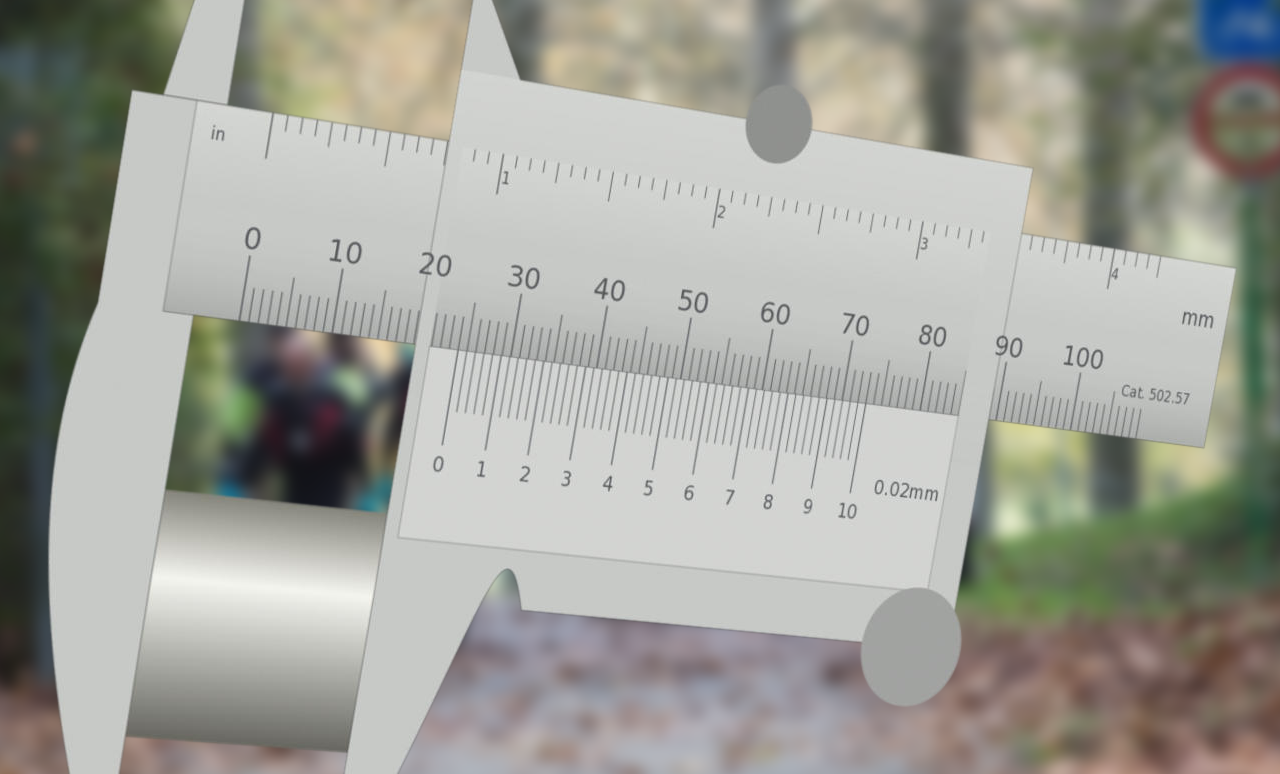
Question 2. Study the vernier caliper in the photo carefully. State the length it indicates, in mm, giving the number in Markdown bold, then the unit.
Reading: **24.0** mm
